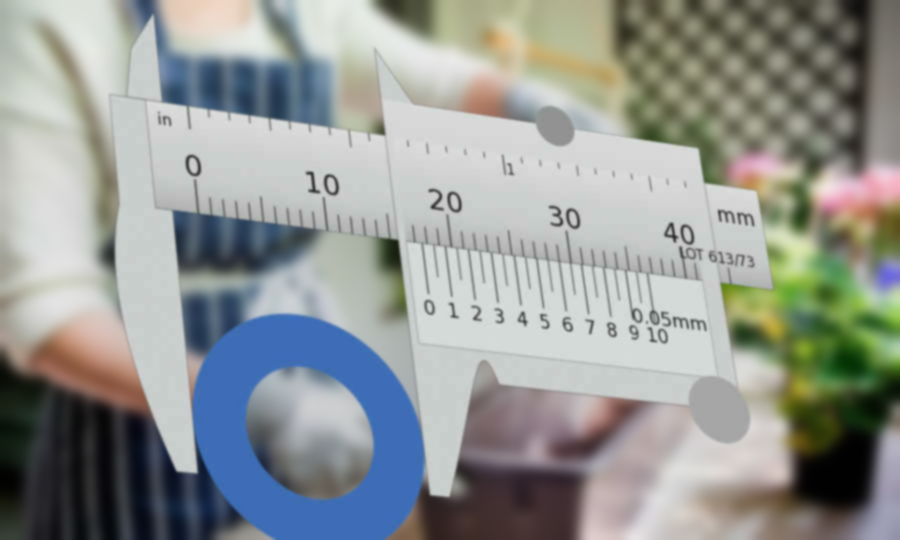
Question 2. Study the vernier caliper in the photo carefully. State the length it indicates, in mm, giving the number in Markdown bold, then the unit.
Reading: **17.6** mm
